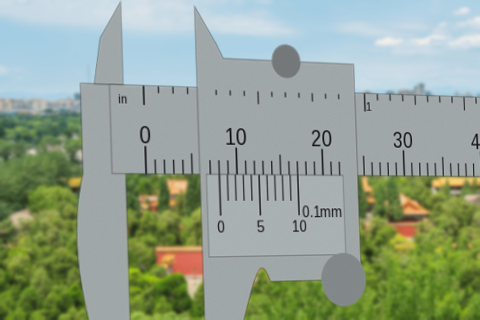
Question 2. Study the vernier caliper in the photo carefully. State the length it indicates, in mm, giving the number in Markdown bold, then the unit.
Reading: **8.0** mm
